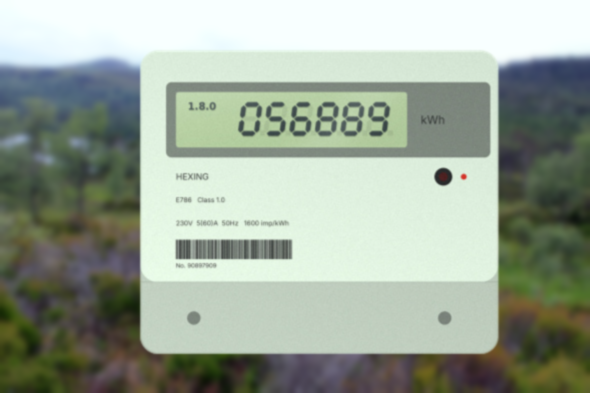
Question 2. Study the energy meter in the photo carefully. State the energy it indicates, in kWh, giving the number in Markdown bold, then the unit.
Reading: **56889** kWh
